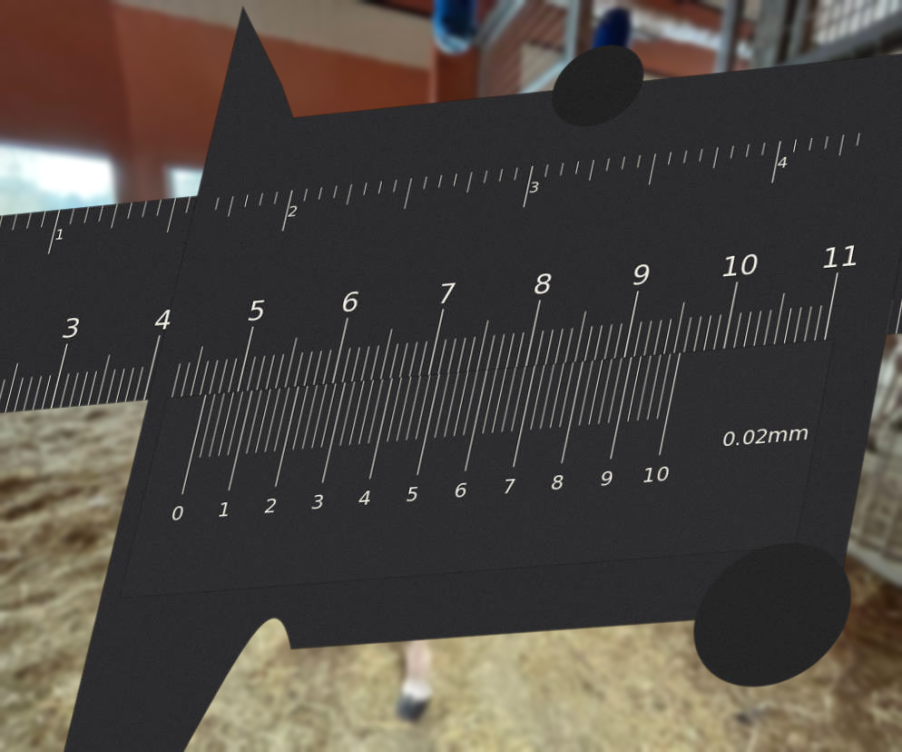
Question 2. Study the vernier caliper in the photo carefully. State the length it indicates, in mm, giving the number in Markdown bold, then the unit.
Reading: **46.6** mm
